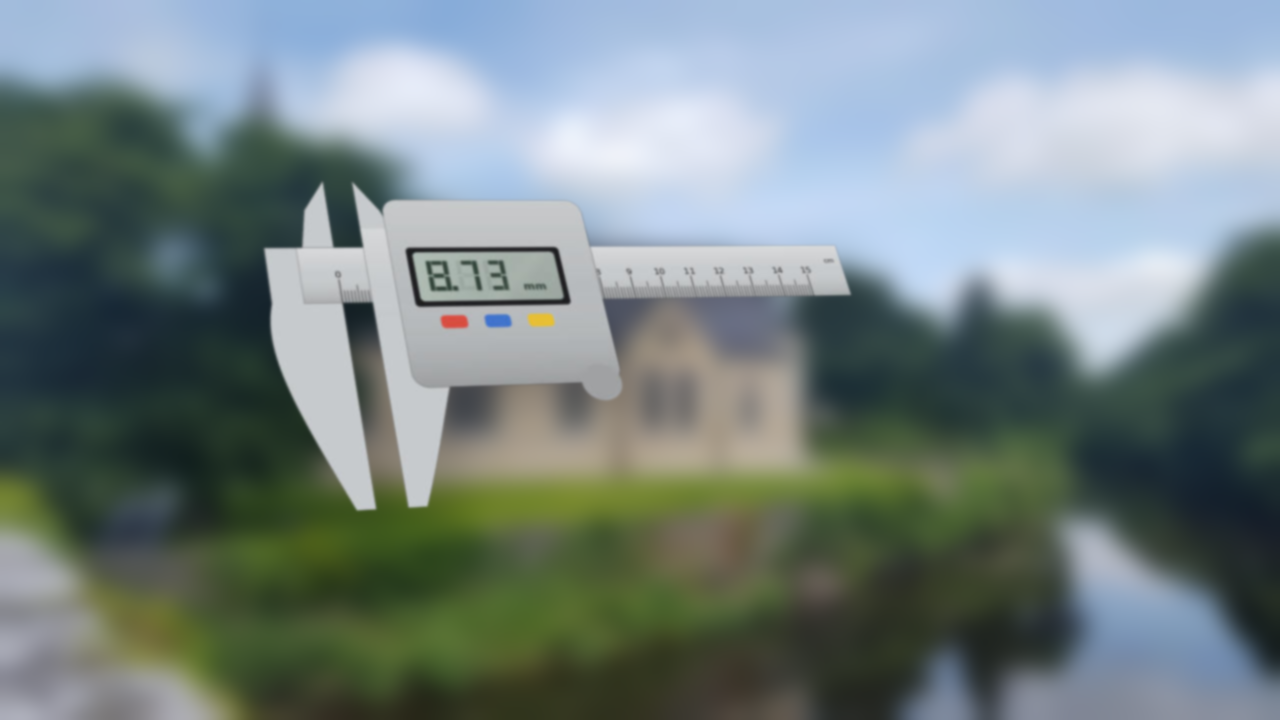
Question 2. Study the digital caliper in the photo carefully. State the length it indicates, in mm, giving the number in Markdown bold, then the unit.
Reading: **8.73** mm
